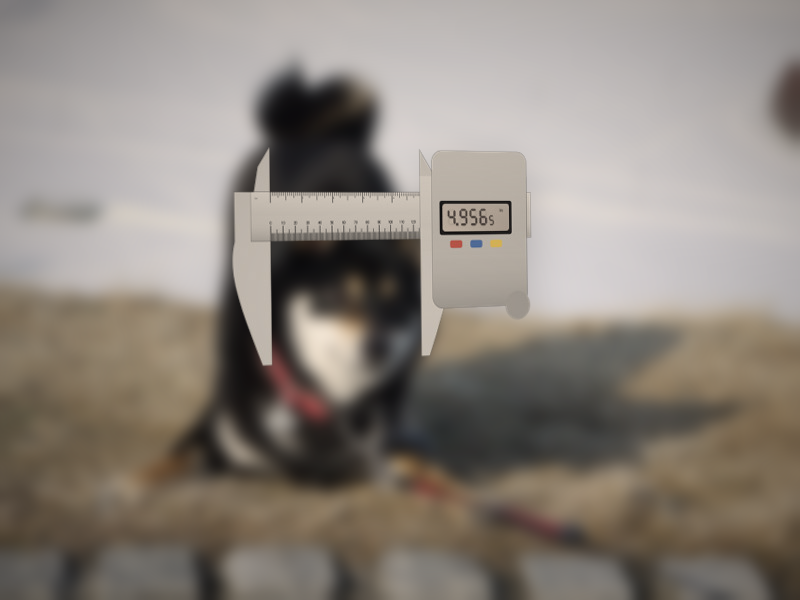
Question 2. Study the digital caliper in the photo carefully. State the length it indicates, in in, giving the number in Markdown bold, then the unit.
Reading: **4.9565** in
